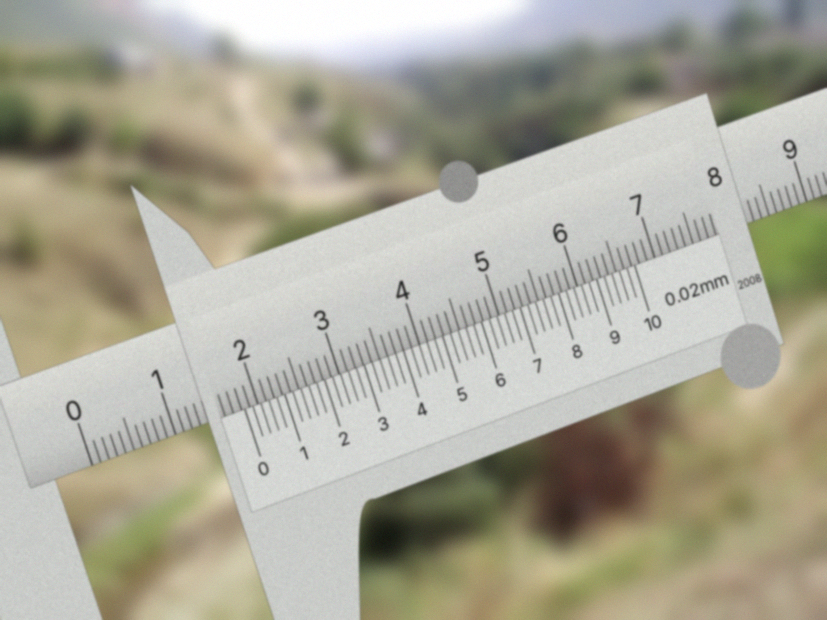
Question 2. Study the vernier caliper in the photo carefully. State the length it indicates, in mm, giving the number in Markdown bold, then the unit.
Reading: **18.4** mm
